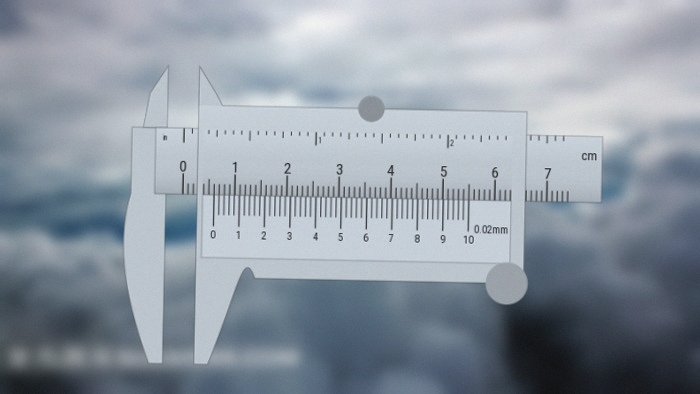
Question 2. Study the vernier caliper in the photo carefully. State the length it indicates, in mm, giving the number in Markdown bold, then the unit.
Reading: **6.0** mm
